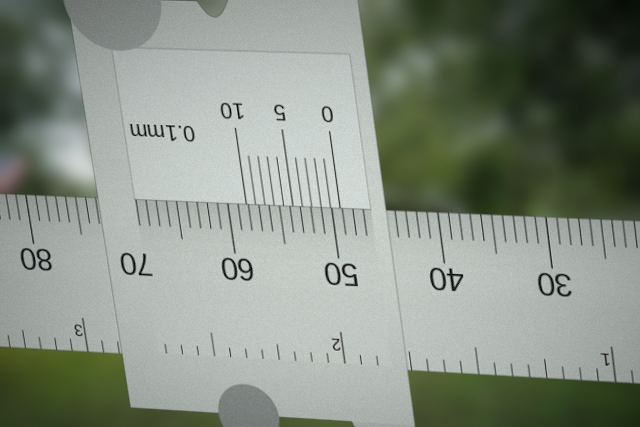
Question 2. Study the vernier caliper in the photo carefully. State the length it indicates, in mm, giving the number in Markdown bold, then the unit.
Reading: **49.2** mm
